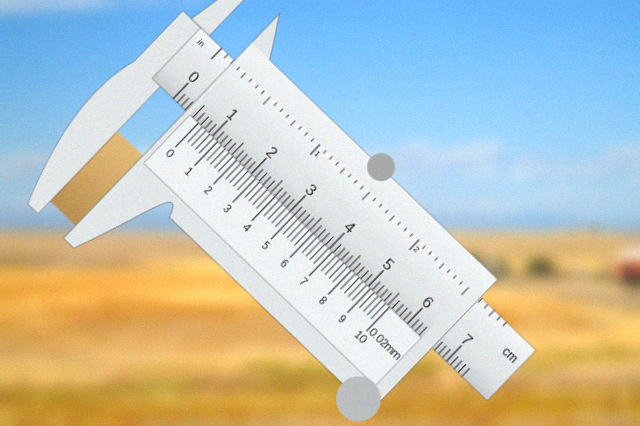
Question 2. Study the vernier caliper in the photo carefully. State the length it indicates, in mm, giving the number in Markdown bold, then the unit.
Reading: **6.5** mm
